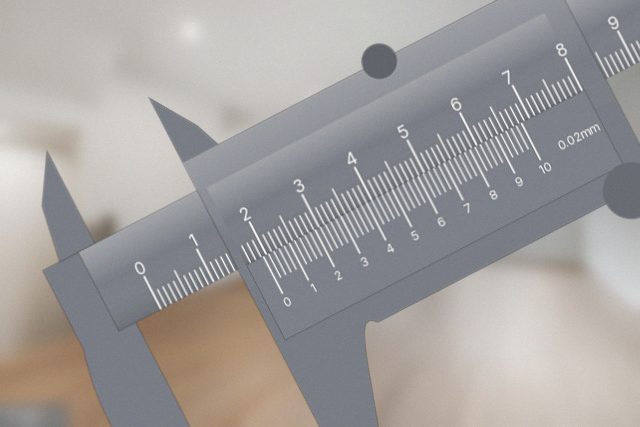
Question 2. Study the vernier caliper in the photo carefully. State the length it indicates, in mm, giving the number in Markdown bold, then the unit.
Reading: **19.4** mm
